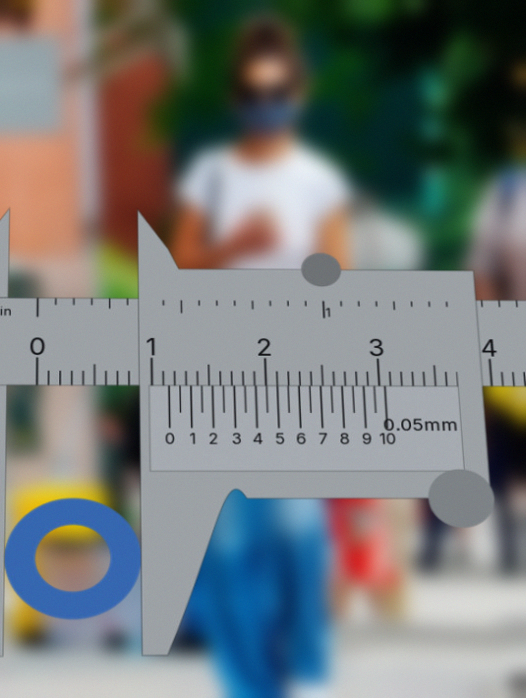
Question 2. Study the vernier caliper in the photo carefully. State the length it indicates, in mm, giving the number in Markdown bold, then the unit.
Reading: **11.5** mm
